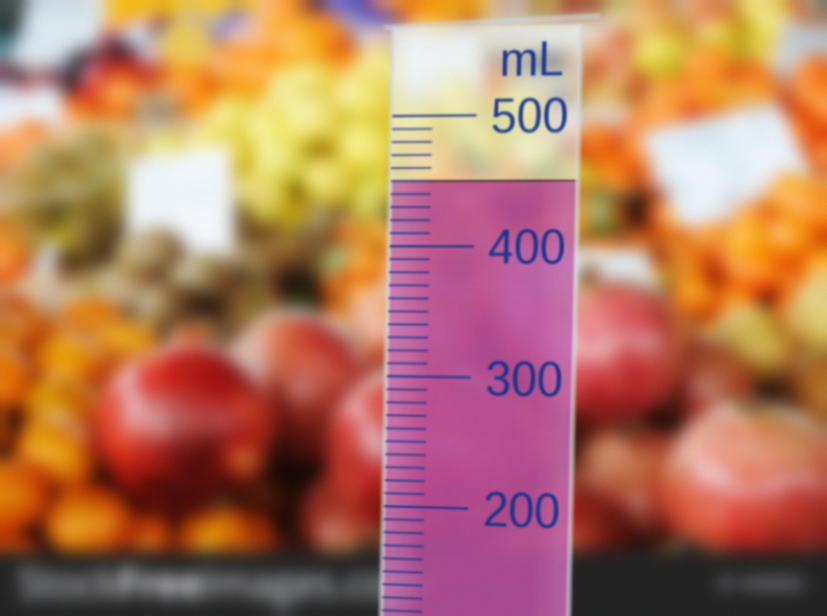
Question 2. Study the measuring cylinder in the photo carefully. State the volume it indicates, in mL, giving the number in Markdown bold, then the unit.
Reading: **450** mL
